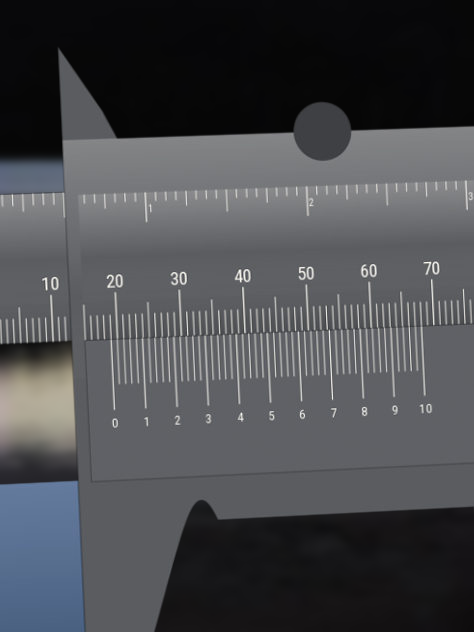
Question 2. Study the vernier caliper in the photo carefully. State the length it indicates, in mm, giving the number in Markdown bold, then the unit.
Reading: **19.0** mm
